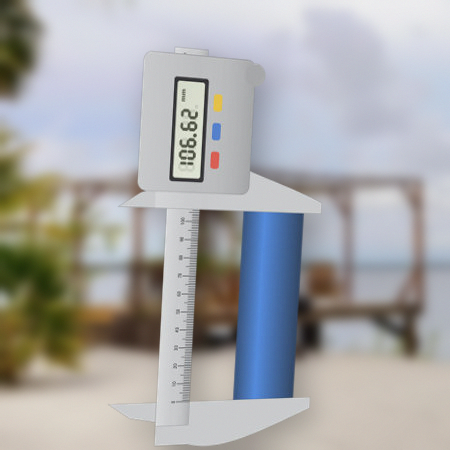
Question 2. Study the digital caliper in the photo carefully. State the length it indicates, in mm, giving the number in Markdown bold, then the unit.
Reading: **106.62** mm
